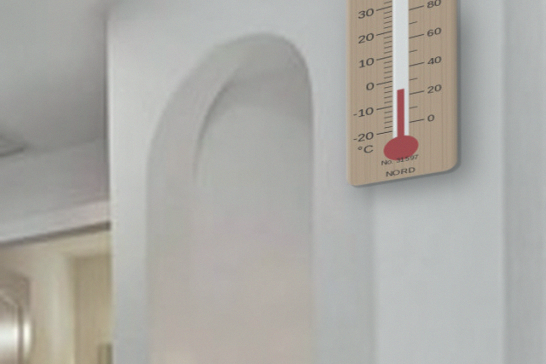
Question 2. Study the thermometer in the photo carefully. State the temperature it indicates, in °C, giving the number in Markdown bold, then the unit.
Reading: **-4** °C
